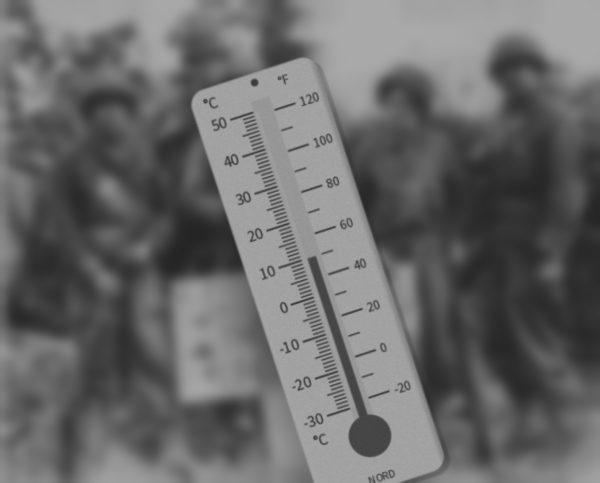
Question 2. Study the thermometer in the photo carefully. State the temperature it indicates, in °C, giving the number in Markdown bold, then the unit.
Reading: **10** °C
